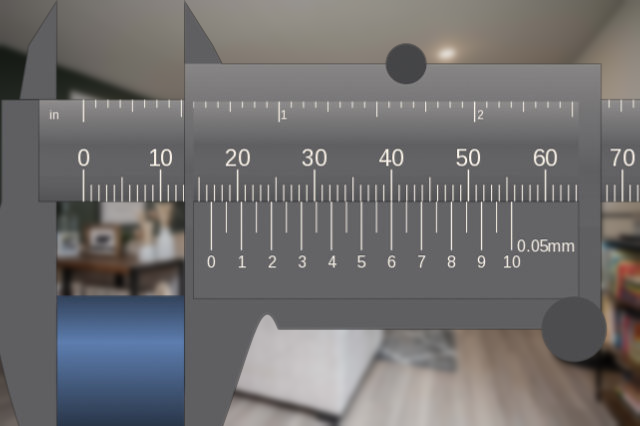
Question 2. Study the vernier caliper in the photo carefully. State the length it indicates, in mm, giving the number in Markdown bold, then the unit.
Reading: **16.6** mm
